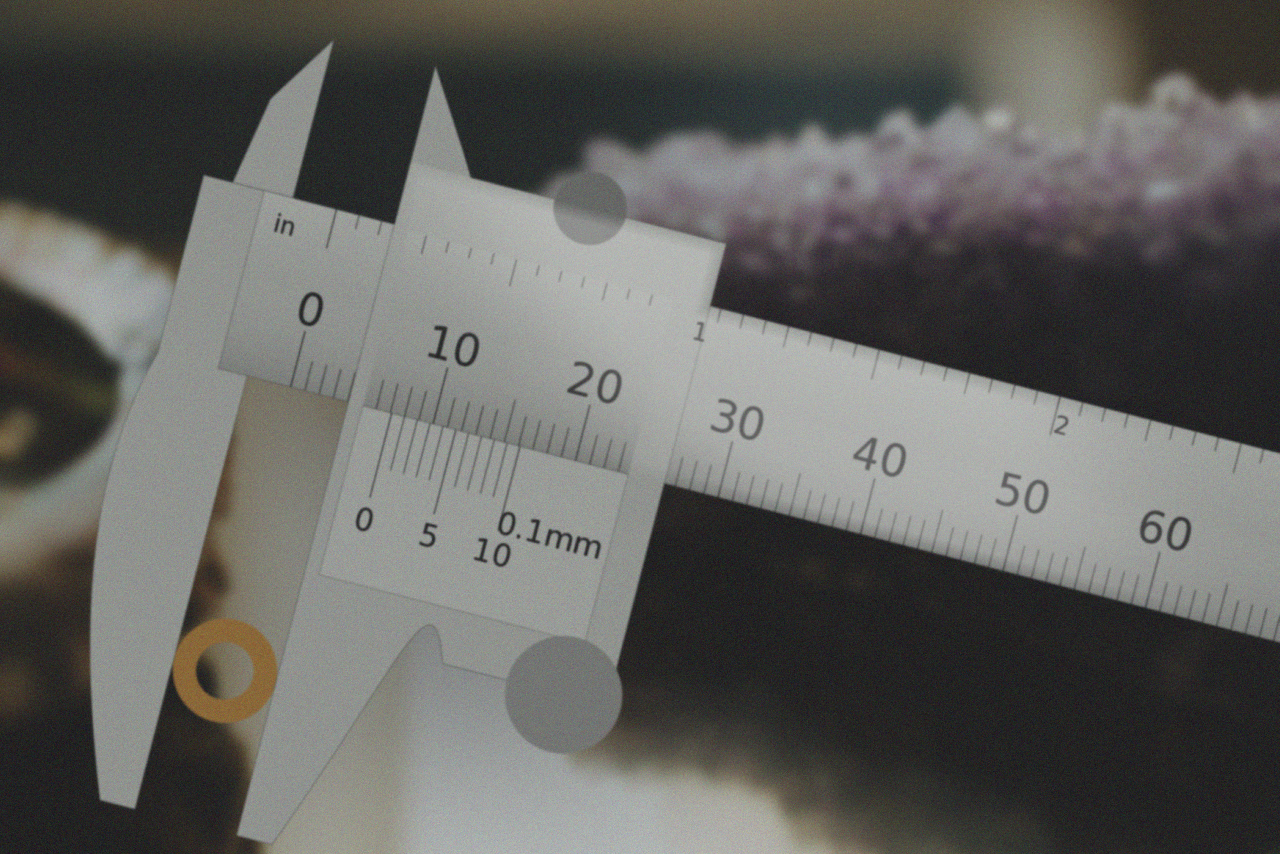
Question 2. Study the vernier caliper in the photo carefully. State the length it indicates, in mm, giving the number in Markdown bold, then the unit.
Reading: **7.1** mm
